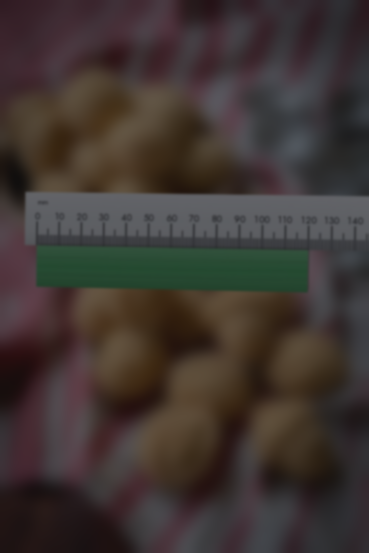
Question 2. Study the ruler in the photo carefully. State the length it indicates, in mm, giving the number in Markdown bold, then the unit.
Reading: **120** mm
